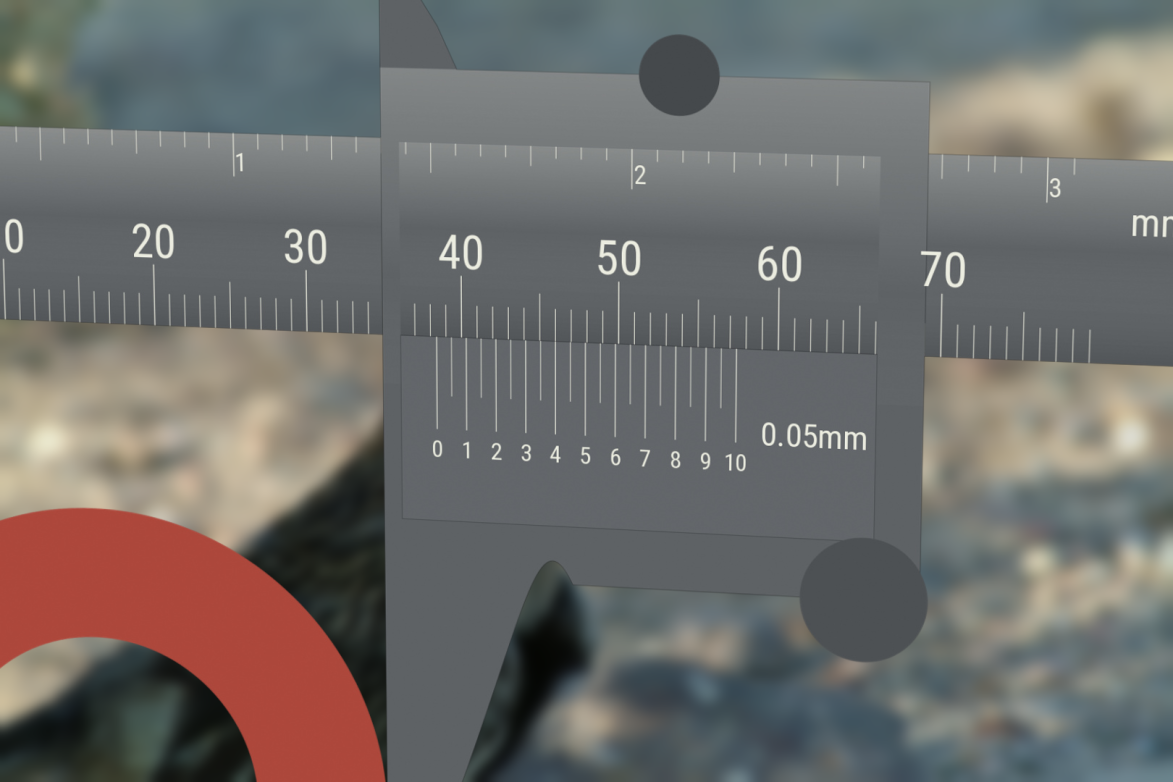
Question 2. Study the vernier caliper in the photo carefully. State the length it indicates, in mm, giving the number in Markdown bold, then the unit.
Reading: **38.4** mm
